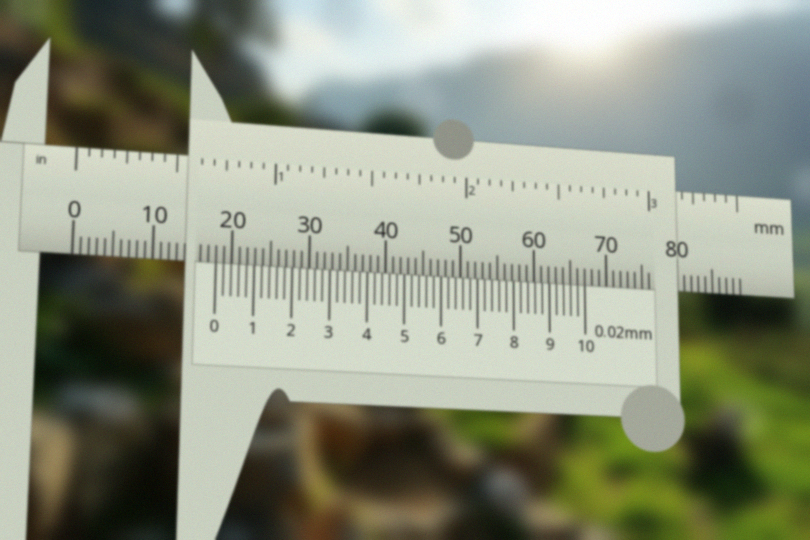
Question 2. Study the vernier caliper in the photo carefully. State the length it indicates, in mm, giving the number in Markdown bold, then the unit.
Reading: **18.0** mm
